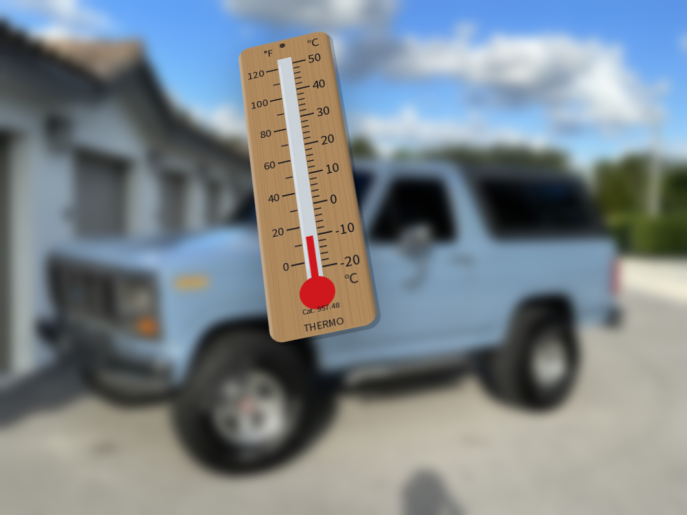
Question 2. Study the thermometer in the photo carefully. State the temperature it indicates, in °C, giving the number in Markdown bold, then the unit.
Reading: **-10** °C
